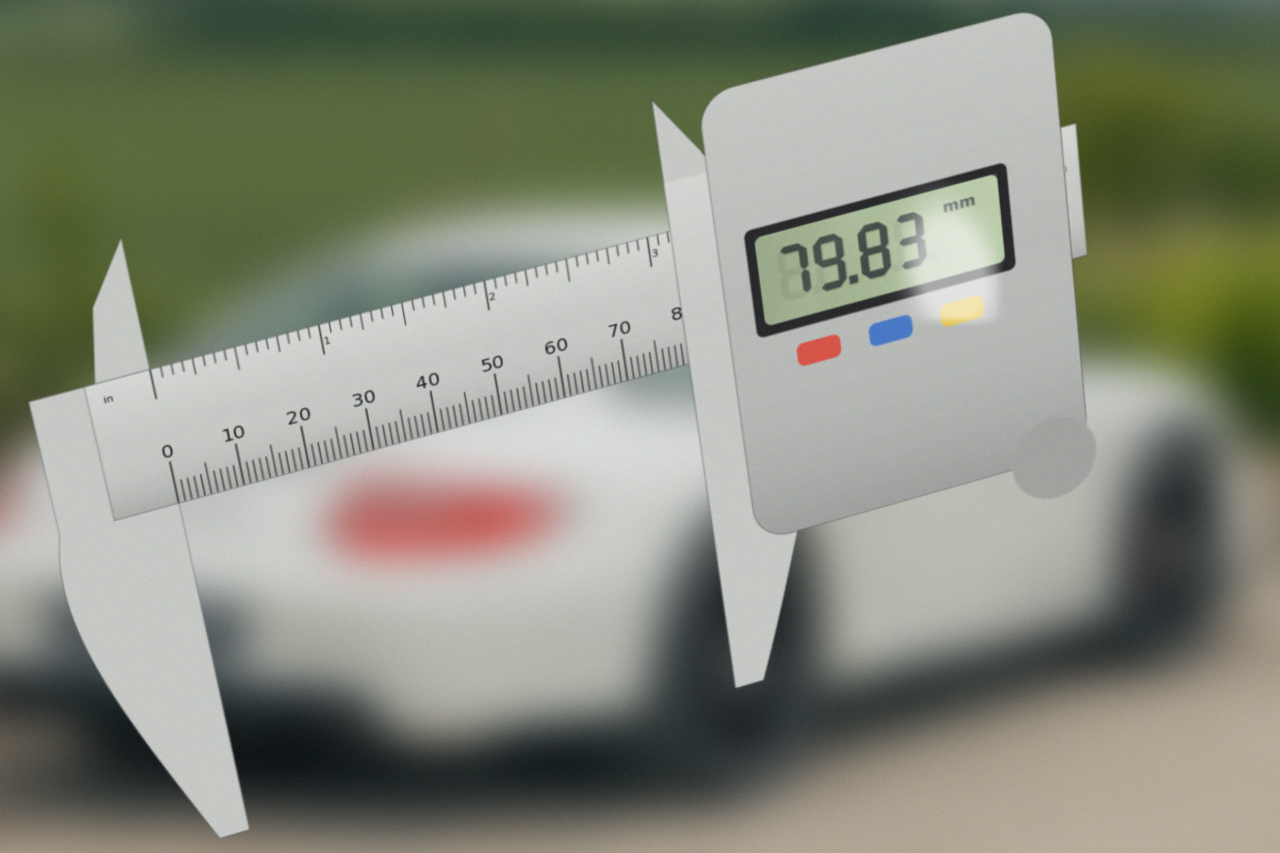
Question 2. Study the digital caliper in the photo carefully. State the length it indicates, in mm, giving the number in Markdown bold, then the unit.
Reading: **79.83** mm
